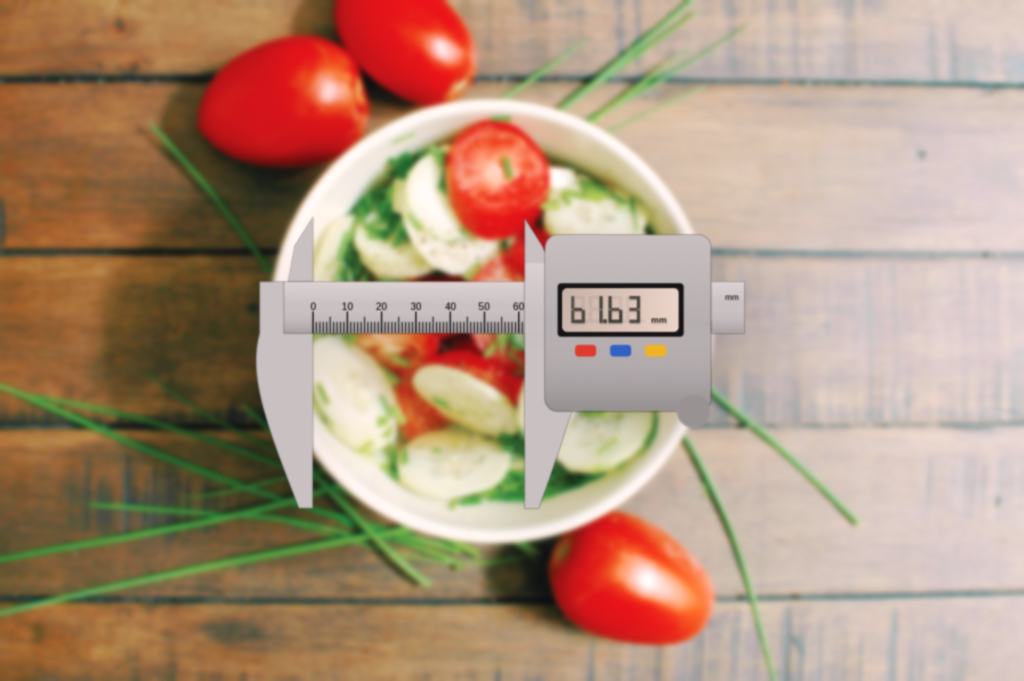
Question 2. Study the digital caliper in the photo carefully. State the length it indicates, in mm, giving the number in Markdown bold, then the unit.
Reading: **61.63** mm
